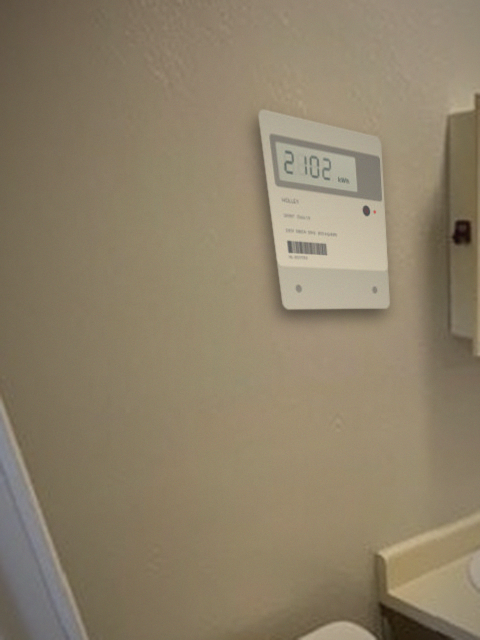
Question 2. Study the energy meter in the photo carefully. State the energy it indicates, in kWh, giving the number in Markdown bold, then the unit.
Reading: **2102** kWh
